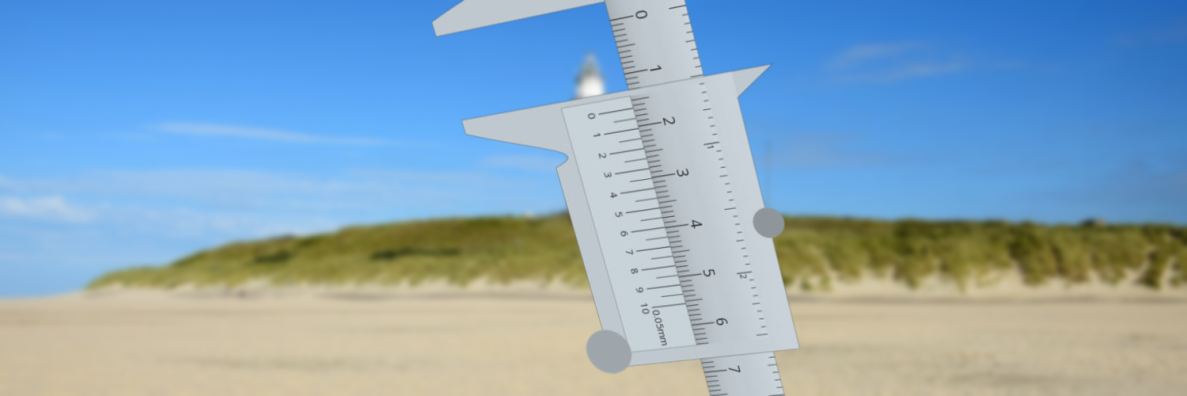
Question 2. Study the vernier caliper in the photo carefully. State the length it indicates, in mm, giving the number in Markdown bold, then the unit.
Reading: **16.5** mm
